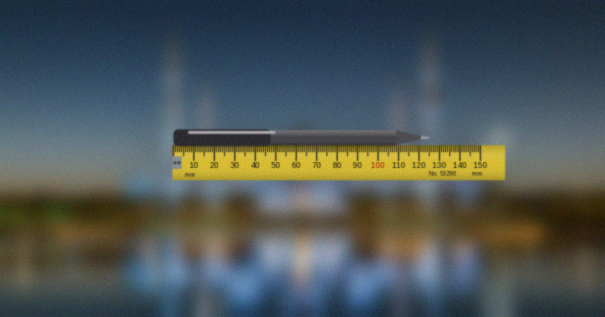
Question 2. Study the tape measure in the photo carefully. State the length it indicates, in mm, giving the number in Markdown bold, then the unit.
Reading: **125** mm
